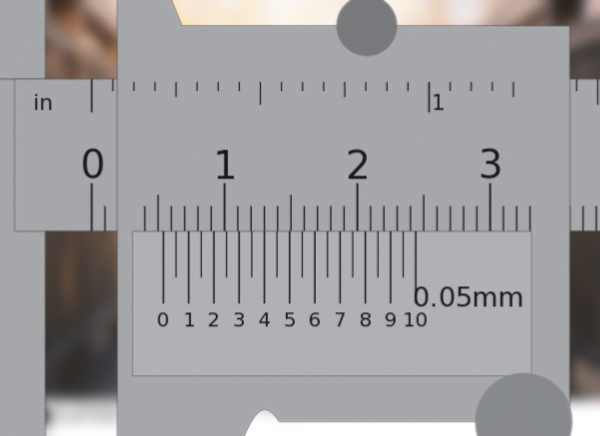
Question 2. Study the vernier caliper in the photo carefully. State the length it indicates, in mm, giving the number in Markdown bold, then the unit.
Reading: **5.4** mm
